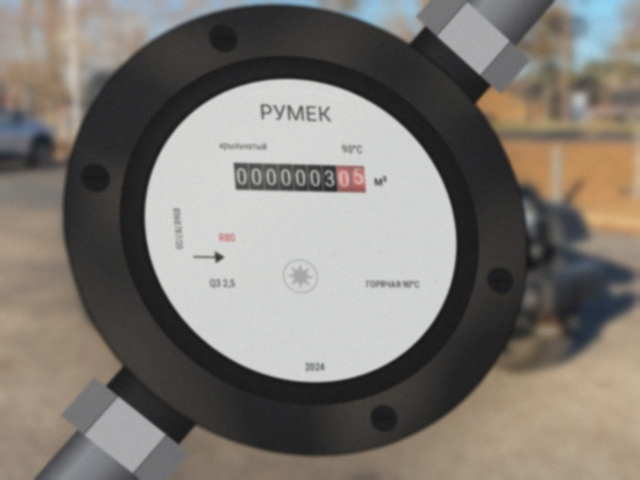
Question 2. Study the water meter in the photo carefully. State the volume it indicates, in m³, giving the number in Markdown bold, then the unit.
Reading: **3.05** m³
